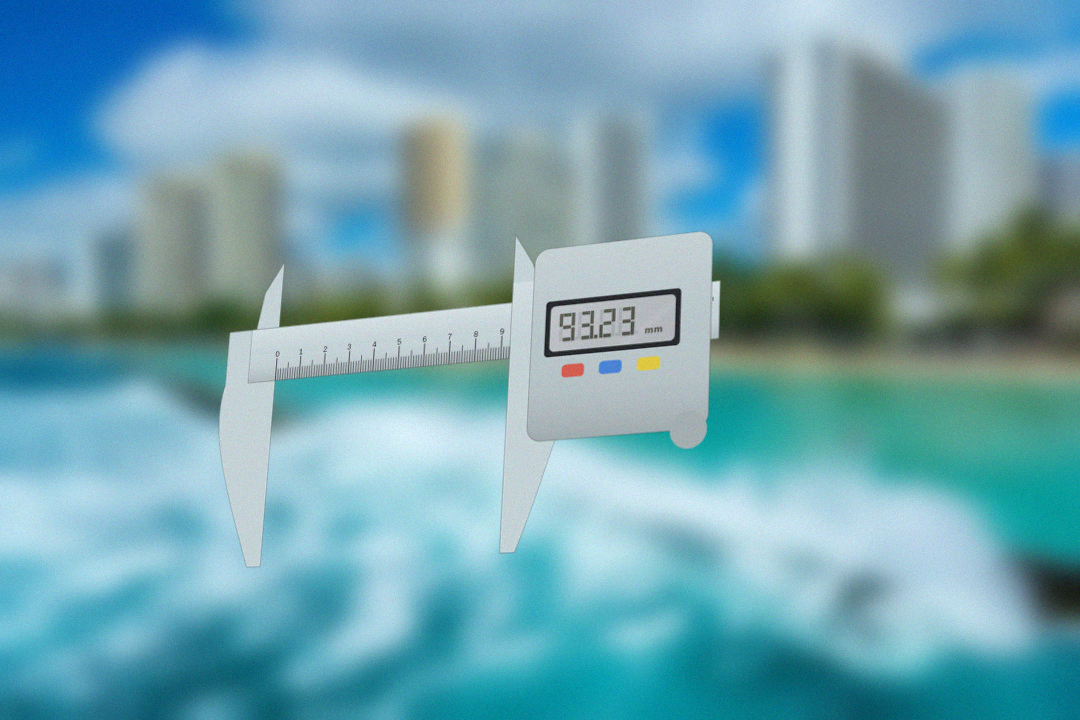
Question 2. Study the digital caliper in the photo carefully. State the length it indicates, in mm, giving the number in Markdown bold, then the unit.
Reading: **93.23** mm
